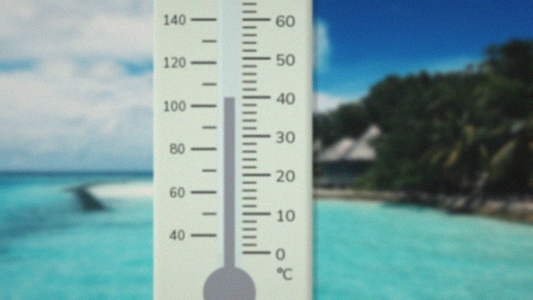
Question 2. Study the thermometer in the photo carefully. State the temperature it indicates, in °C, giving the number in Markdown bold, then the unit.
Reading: **40** °C
